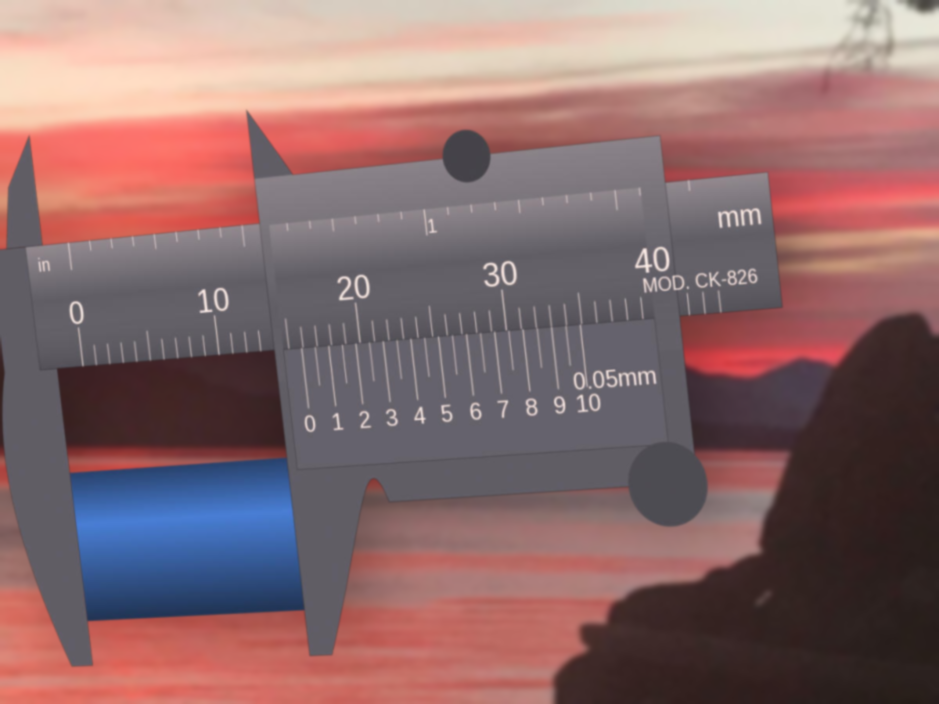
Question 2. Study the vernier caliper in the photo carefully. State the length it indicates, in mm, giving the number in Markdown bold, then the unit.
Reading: **15.9** mm
